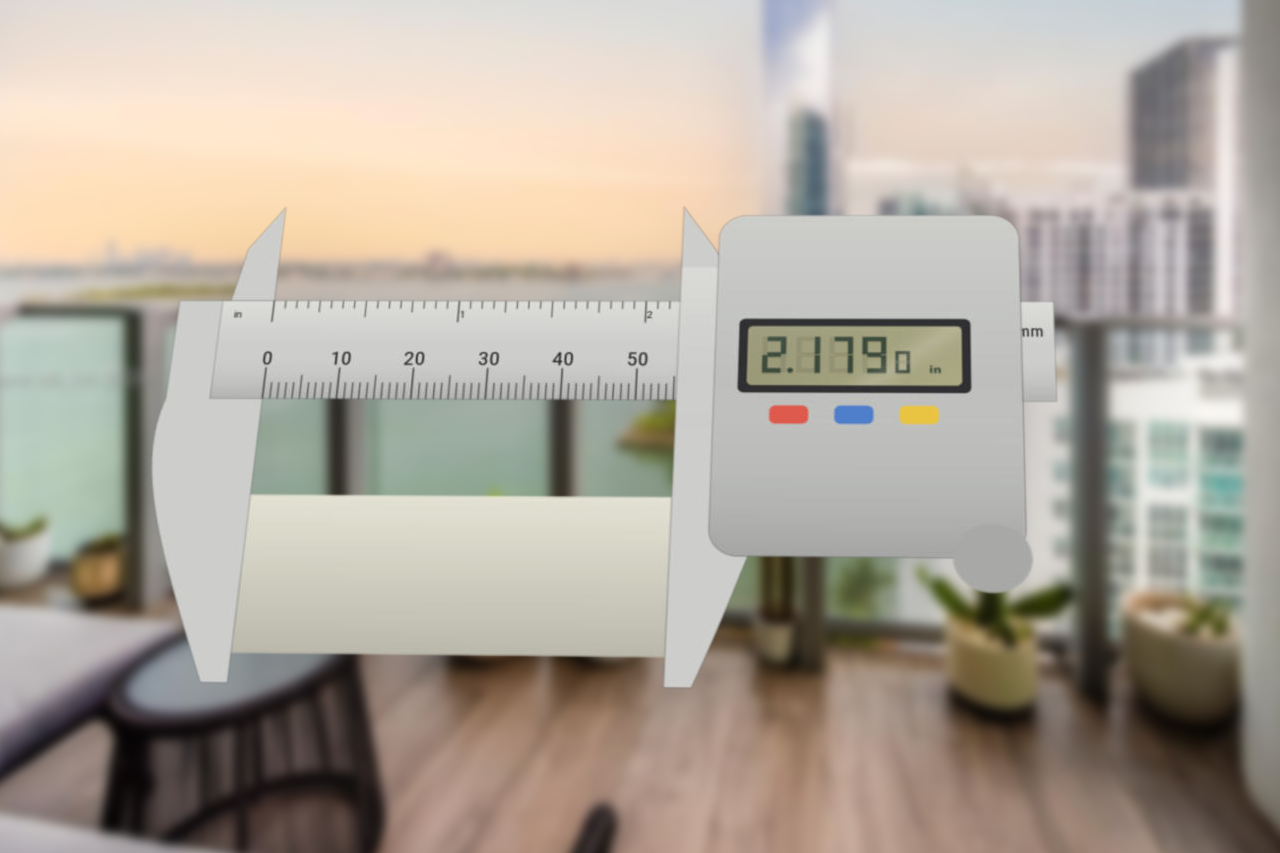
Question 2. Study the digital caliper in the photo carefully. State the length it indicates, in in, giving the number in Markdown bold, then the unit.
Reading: **2.1790** in
